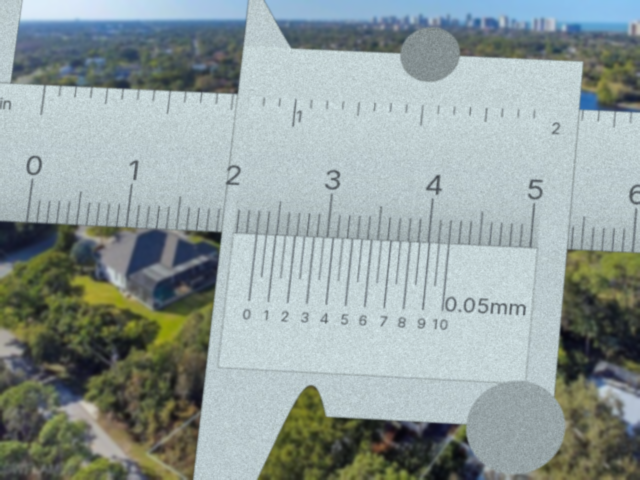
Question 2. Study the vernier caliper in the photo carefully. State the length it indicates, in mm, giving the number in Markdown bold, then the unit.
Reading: **23.0** mm
